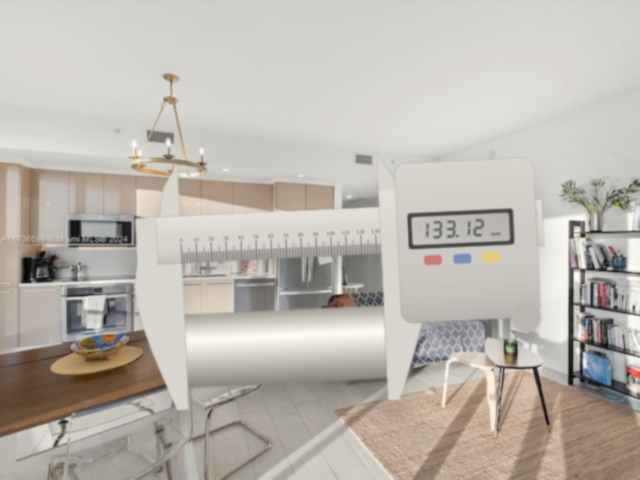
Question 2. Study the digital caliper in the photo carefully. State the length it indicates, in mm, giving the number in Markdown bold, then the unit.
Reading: **133.12** mm
